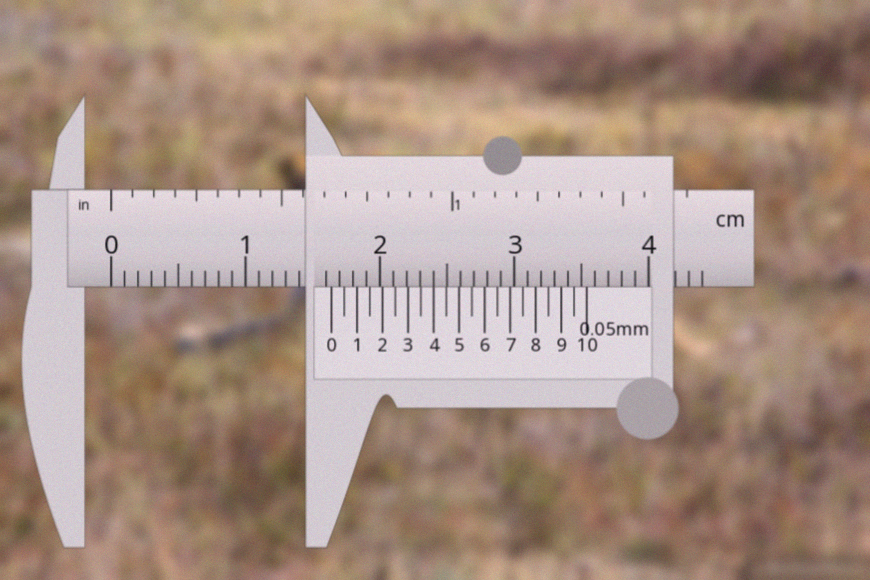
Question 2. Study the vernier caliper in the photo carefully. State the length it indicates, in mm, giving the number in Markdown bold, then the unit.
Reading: **16.4** mm
